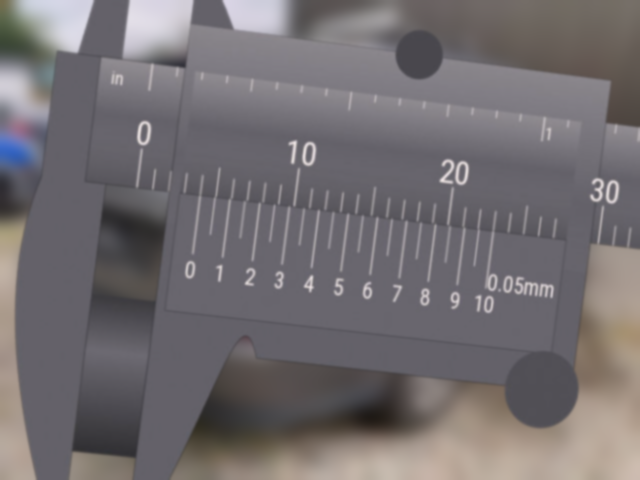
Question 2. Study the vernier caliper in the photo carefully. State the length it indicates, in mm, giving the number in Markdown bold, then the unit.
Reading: **4.0** mm
